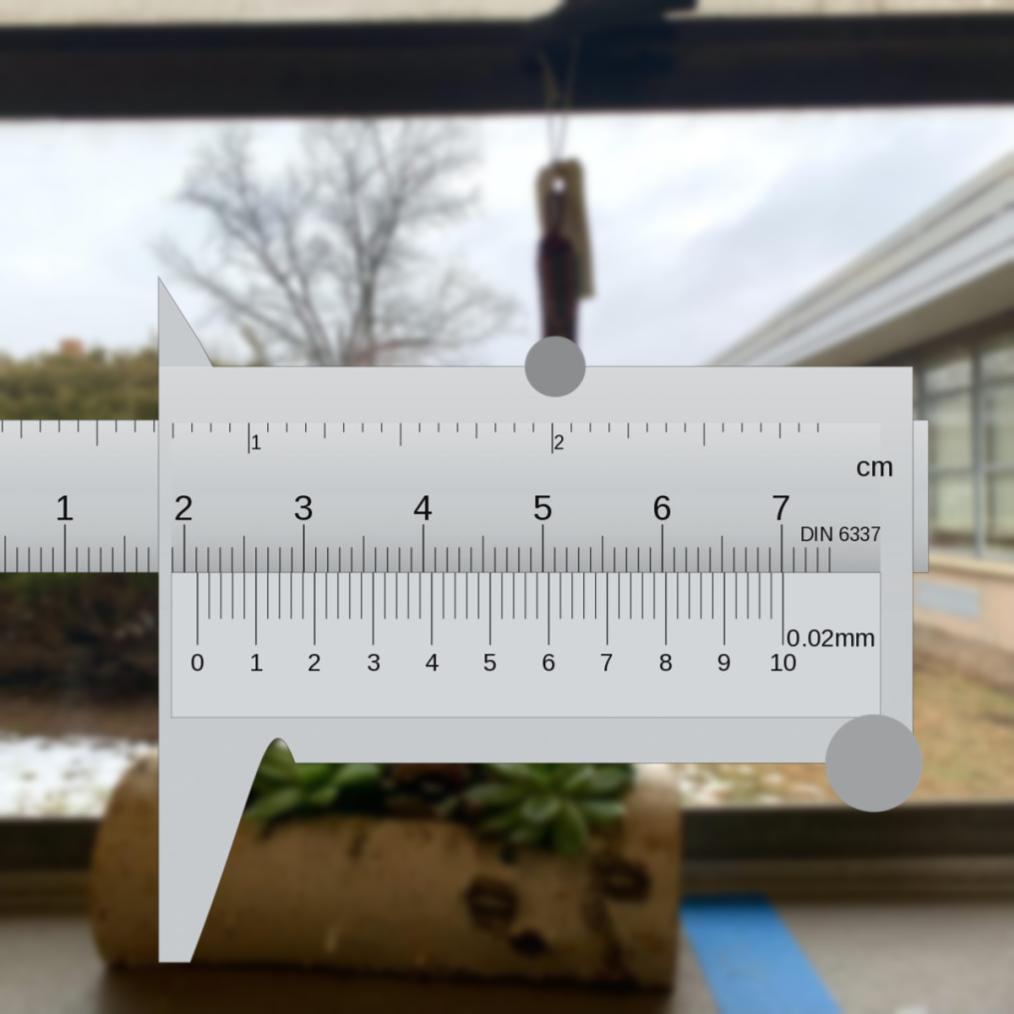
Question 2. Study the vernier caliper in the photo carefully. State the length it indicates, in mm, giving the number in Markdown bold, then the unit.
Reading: **21.1** mm
